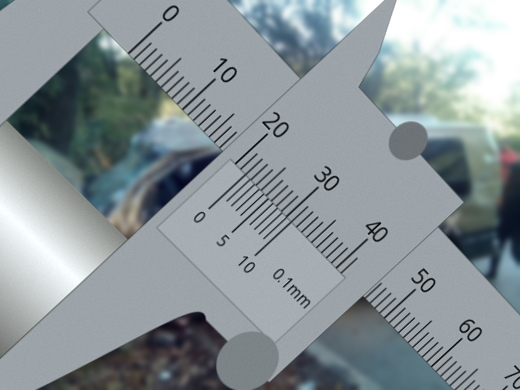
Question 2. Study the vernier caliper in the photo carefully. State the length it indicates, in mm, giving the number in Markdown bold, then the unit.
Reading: **22.0** mm
